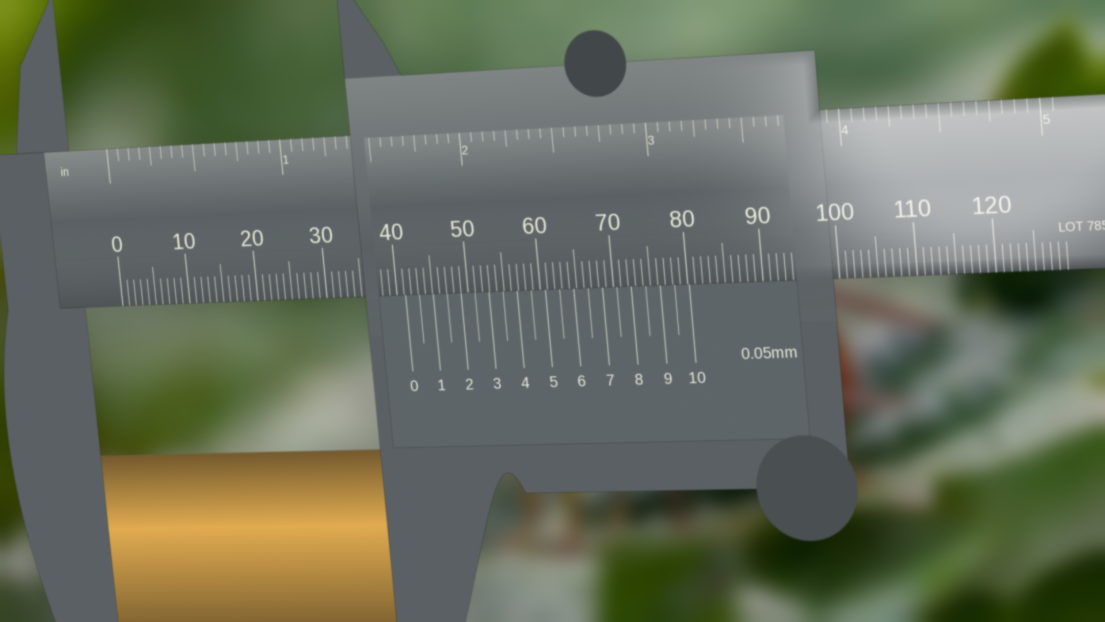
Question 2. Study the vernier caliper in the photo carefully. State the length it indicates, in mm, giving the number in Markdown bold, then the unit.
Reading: **41.2** mm
